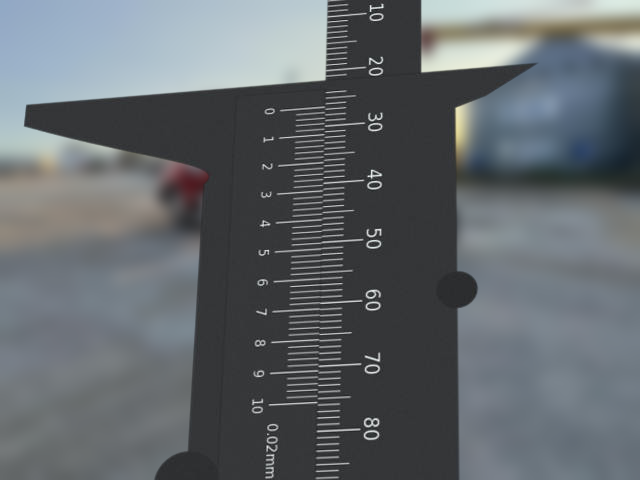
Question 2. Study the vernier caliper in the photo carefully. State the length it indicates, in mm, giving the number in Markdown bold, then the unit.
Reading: **26.6** mm
